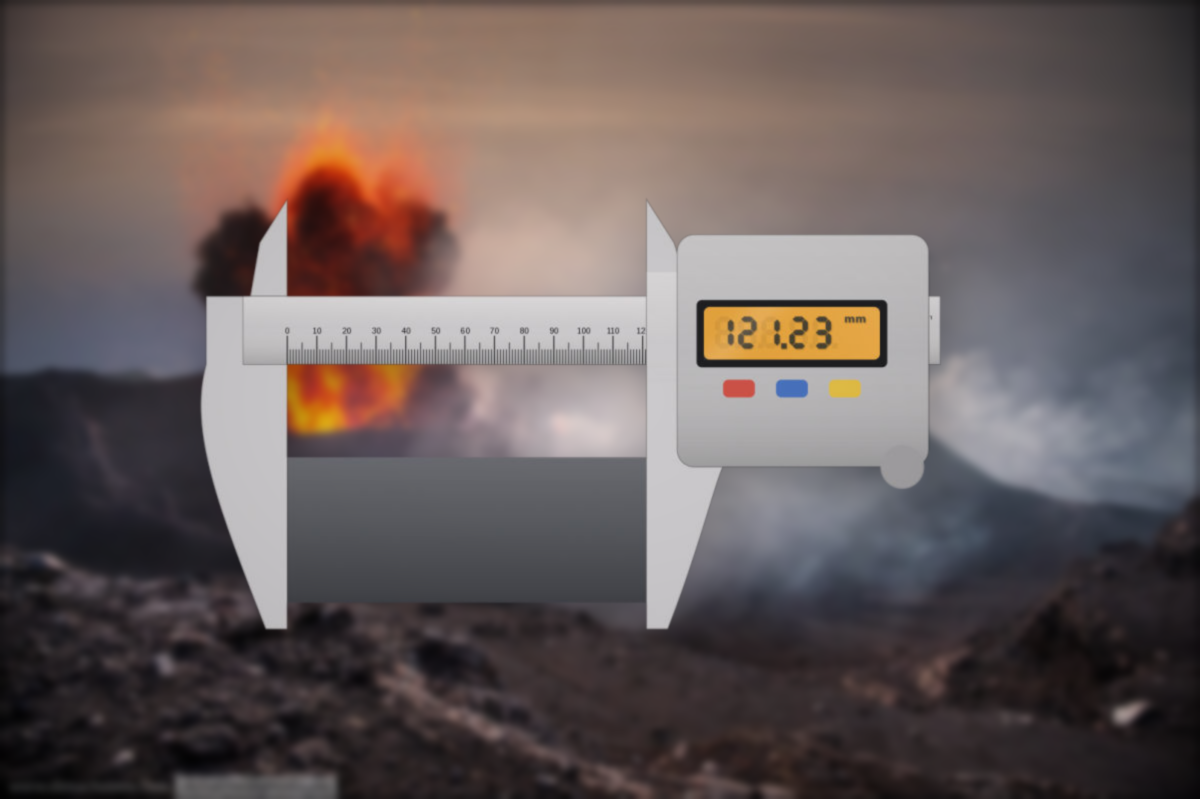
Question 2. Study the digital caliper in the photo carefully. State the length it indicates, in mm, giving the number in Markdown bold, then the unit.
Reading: **121.23** mm
